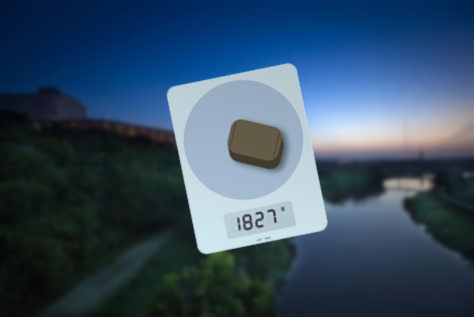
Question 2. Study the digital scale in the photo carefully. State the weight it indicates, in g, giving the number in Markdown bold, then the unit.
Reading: **1827** g
